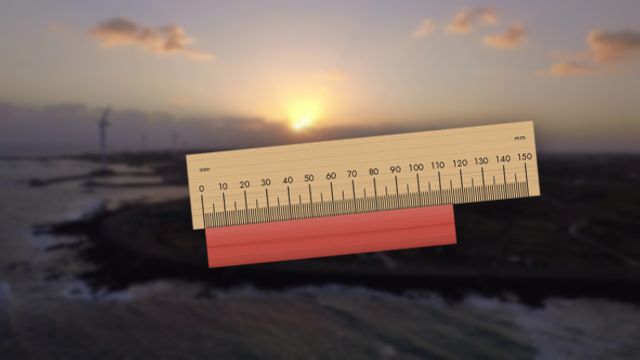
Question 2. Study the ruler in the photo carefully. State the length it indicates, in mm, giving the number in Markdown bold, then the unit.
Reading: **115** mm
